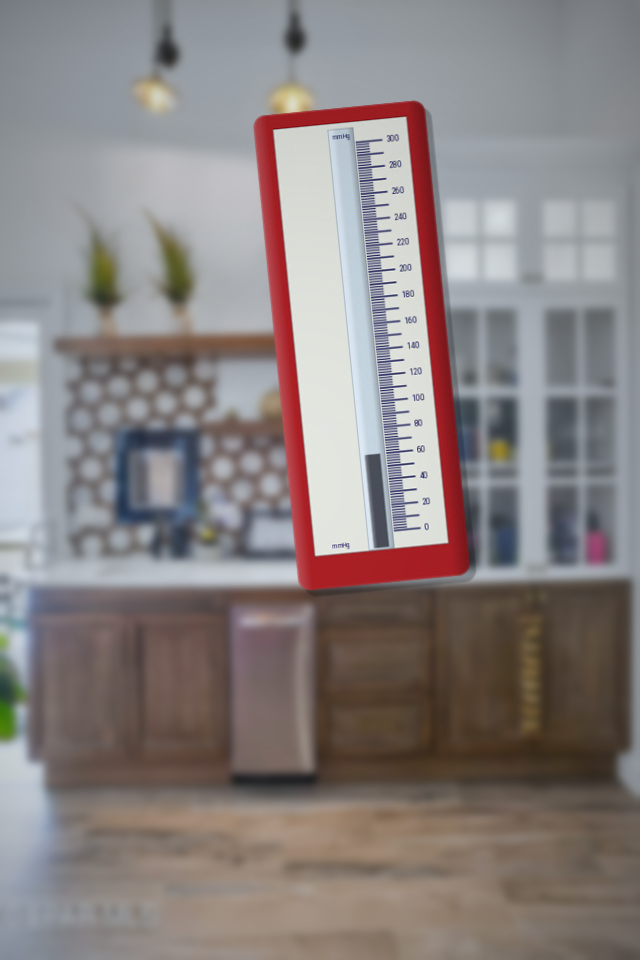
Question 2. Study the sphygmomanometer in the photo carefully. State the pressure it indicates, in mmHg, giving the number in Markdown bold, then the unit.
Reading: **60** mmHg
